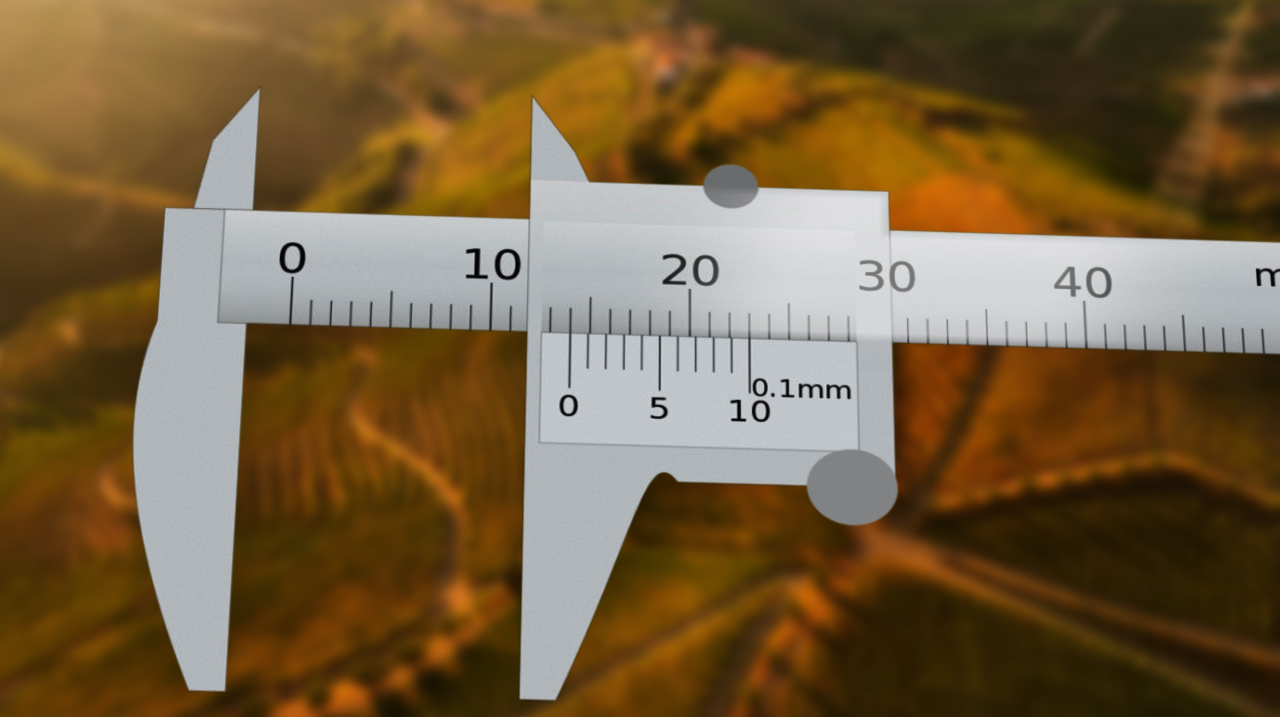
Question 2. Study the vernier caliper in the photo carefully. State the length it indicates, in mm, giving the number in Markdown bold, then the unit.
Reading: **14.0** mm
